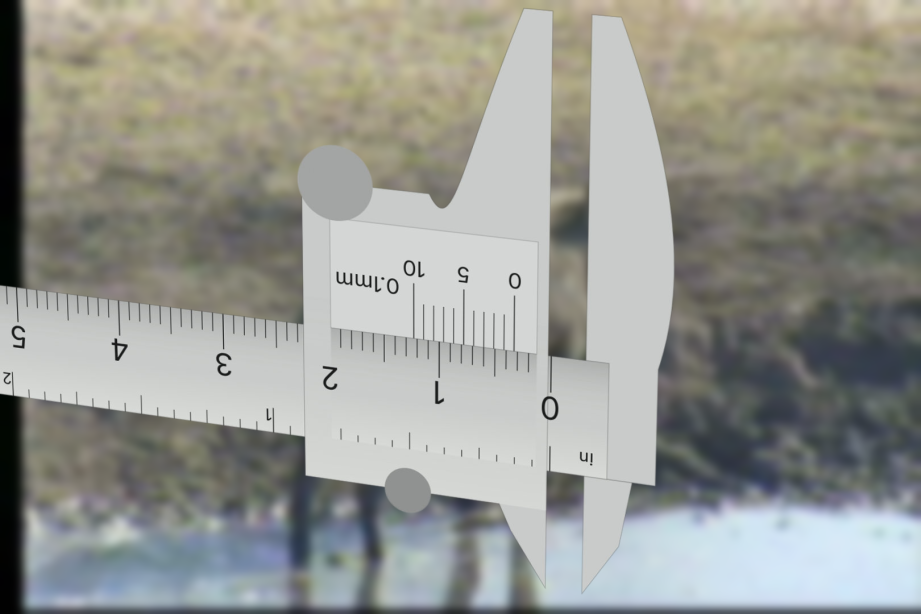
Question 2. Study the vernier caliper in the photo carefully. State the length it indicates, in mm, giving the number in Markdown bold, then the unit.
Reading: **3.3** mm
